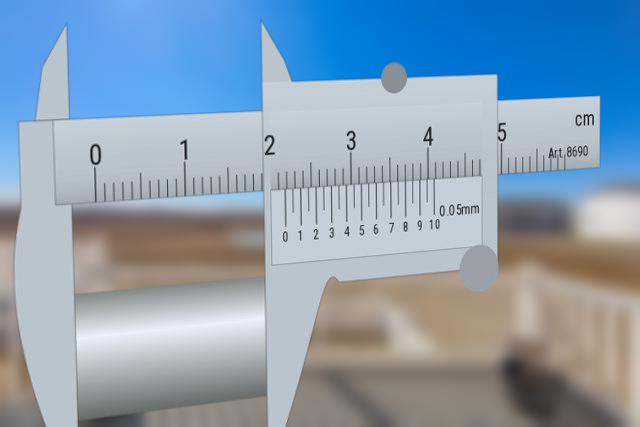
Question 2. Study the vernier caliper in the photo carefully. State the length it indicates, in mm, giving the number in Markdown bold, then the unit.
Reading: **21.8** mm
